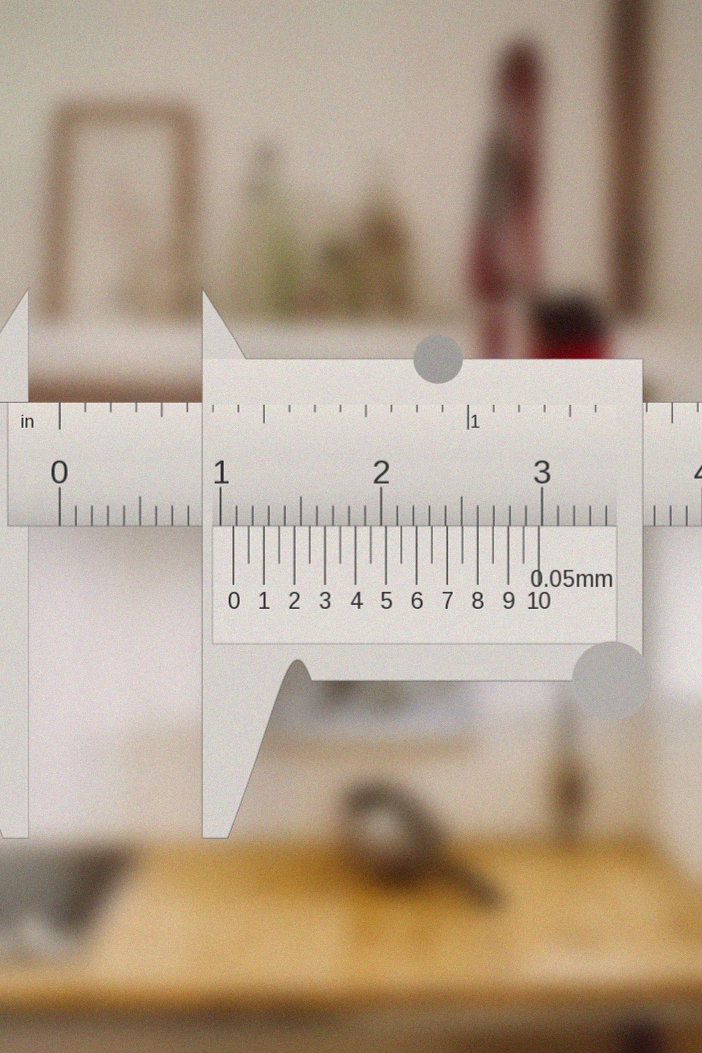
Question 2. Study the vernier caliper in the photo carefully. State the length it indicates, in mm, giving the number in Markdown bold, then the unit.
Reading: **10.8** mm
